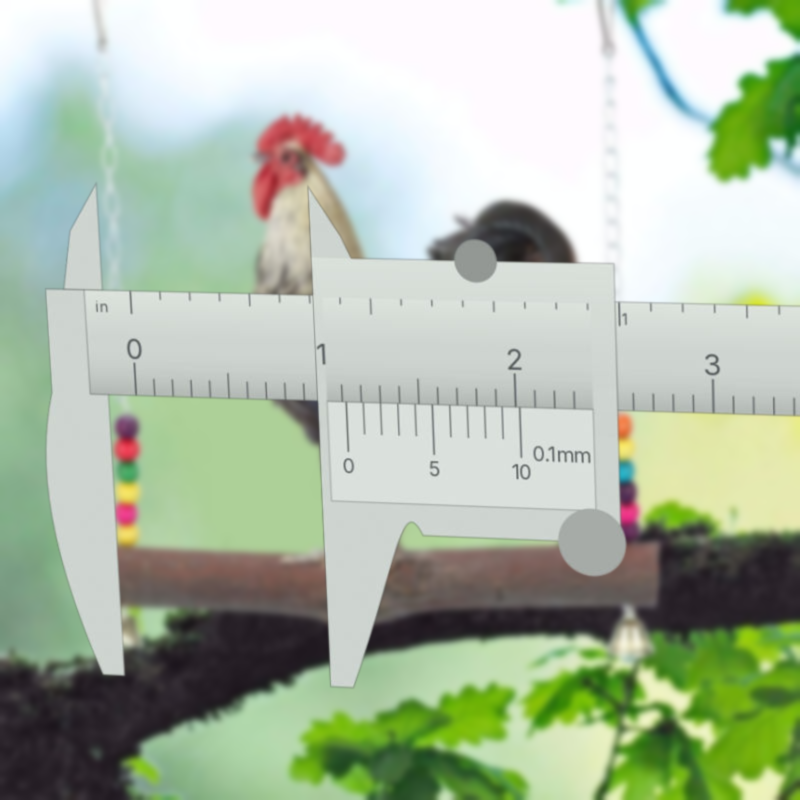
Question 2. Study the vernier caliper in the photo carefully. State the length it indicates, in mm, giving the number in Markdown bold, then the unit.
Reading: **11.2** mm
